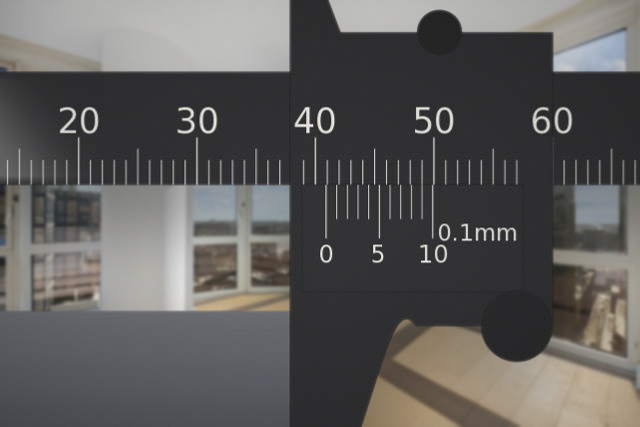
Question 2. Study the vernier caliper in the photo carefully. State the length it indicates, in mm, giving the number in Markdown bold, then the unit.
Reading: **40.9** mm
